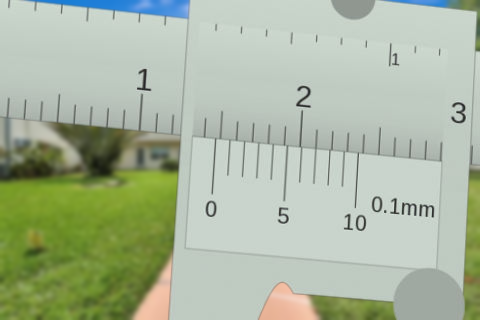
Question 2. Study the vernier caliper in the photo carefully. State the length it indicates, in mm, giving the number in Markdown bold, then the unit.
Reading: **14.7** mm
